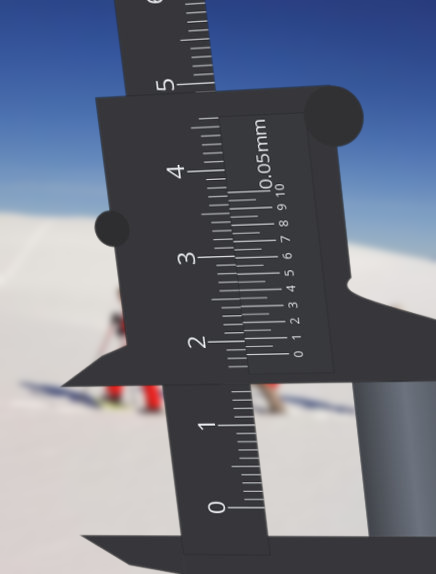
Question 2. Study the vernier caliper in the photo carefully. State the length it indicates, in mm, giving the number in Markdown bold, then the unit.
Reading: **18.4** mm
